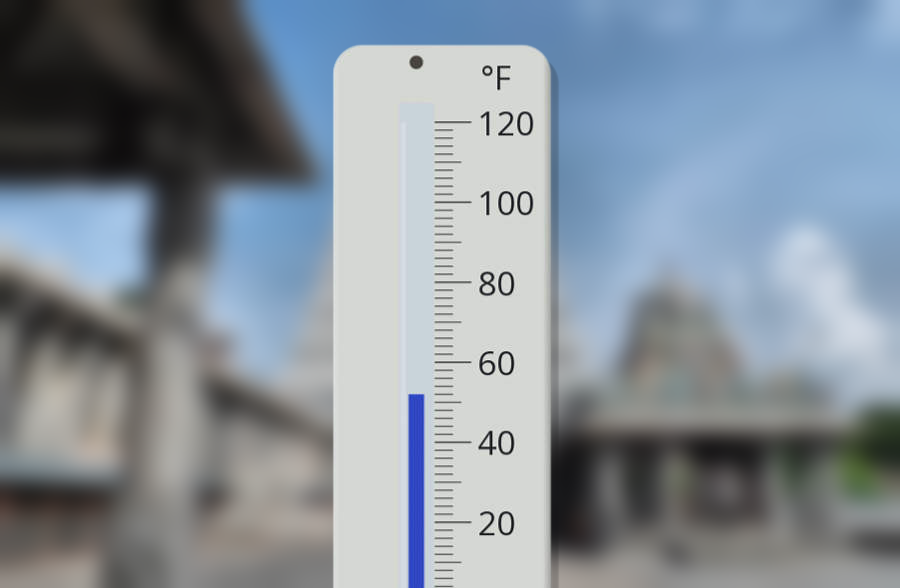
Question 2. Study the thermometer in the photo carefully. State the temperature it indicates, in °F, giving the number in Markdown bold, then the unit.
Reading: **52** °F
